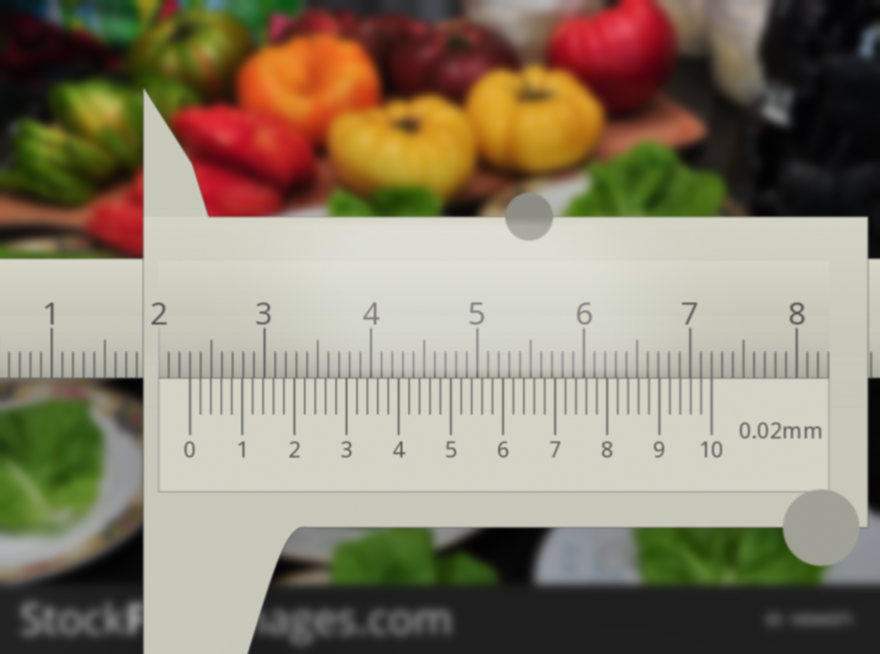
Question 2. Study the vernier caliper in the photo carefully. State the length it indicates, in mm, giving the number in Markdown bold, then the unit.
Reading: **23.0** mm
